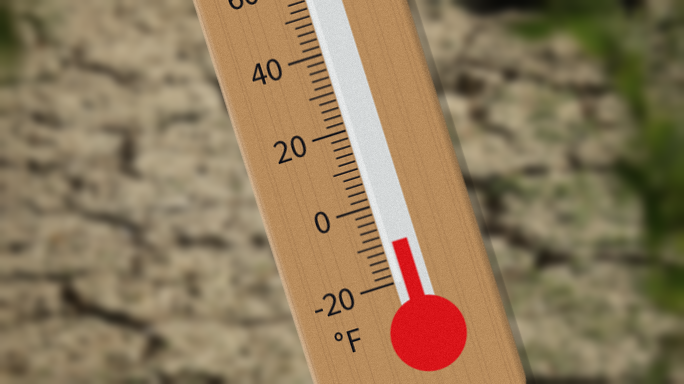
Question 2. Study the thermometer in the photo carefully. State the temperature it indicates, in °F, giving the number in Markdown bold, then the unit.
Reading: **-10** °F
